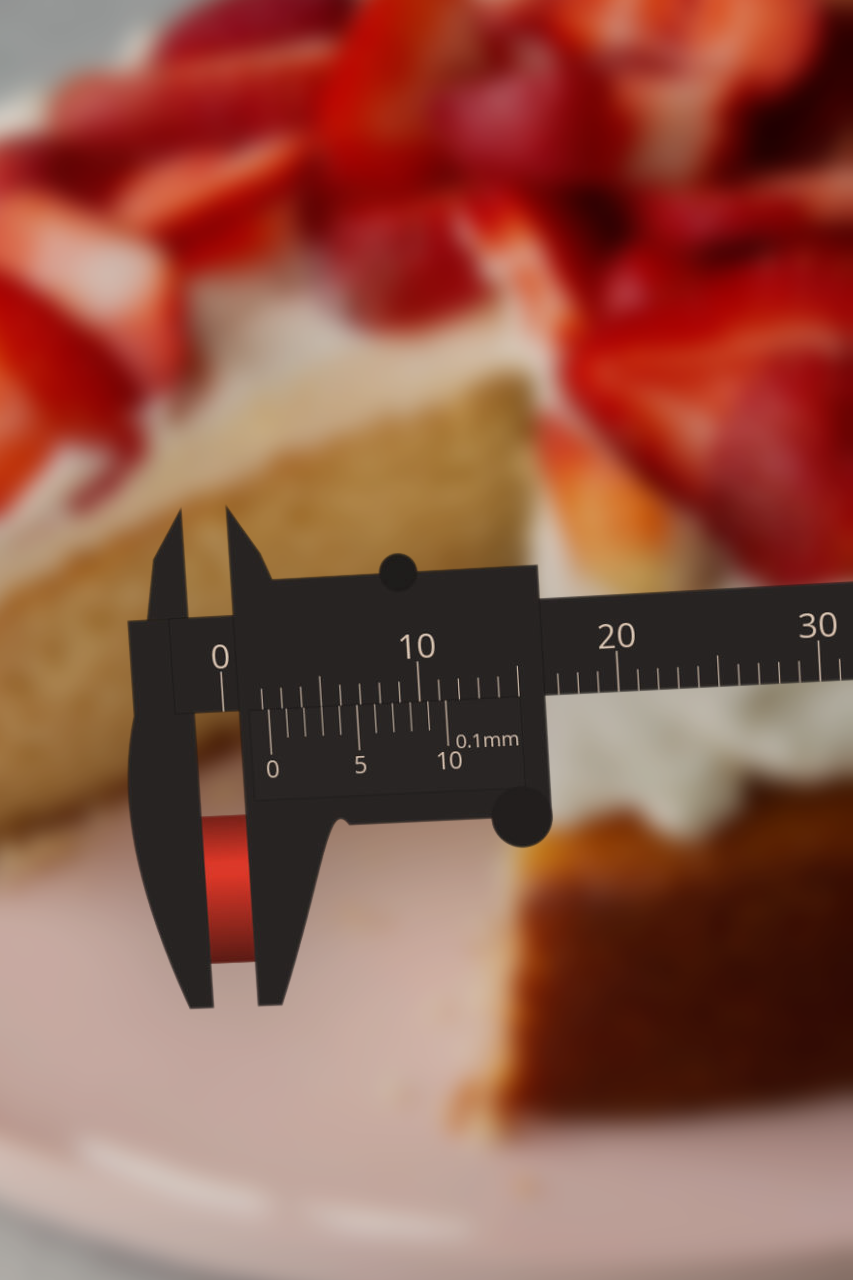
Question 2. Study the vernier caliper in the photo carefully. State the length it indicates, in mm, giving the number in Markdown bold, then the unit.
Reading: **2.3** mm
